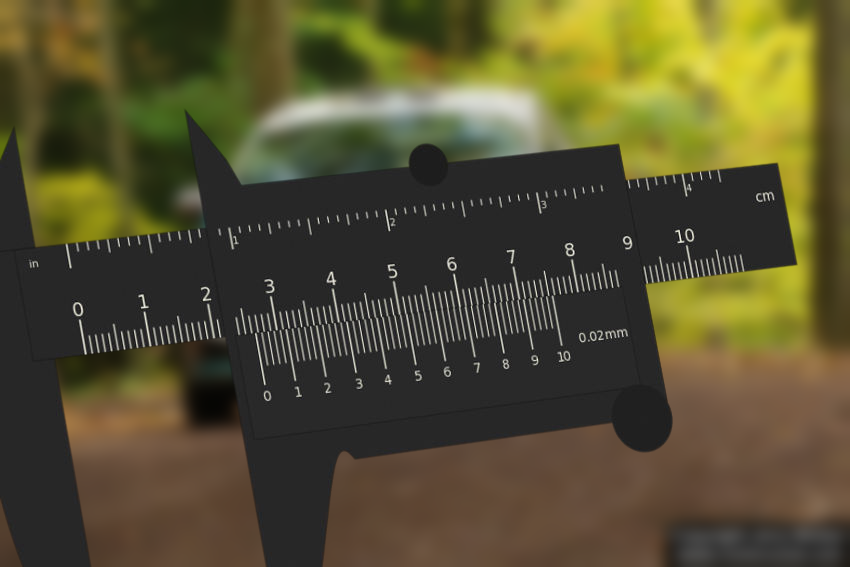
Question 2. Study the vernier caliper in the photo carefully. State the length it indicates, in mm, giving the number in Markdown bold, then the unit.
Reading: **26.6** mm
